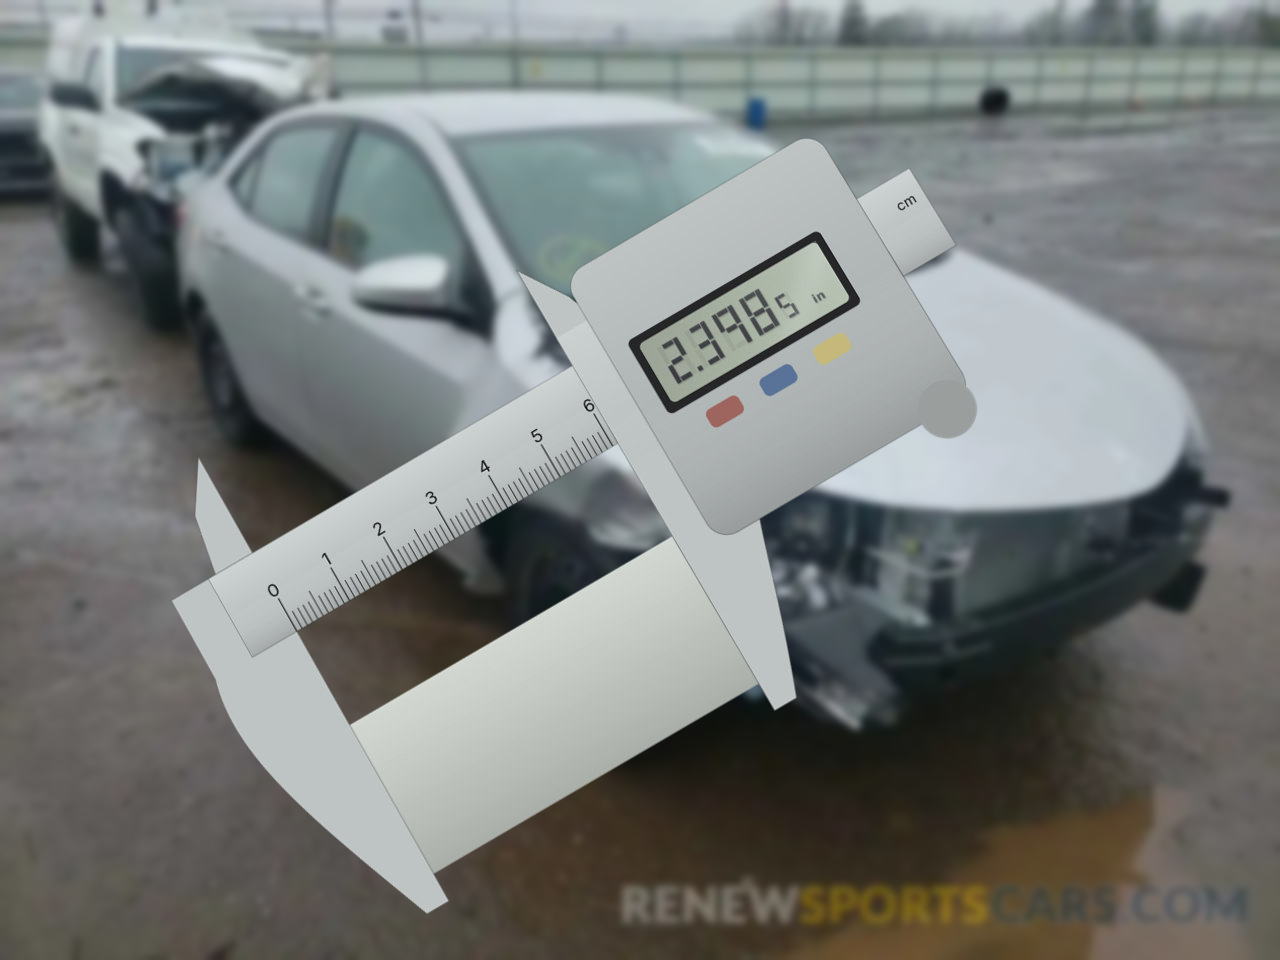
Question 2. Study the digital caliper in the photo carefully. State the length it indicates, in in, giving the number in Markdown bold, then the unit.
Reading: **2.3985** in
